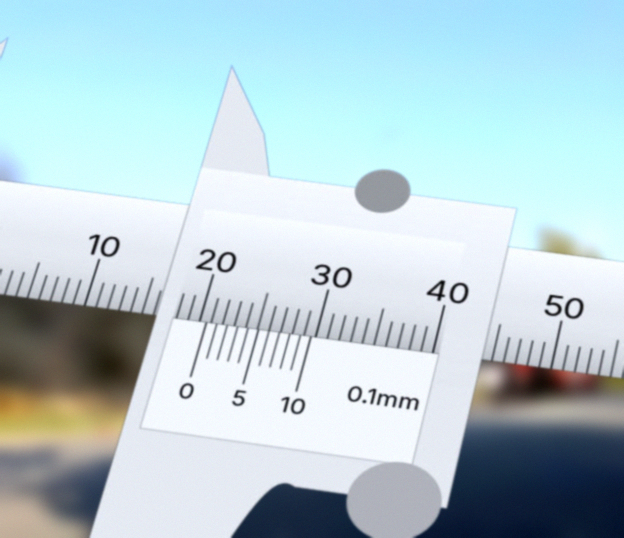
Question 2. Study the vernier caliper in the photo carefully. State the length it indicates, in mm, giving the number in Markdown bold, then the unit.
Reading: **20.6** mm
